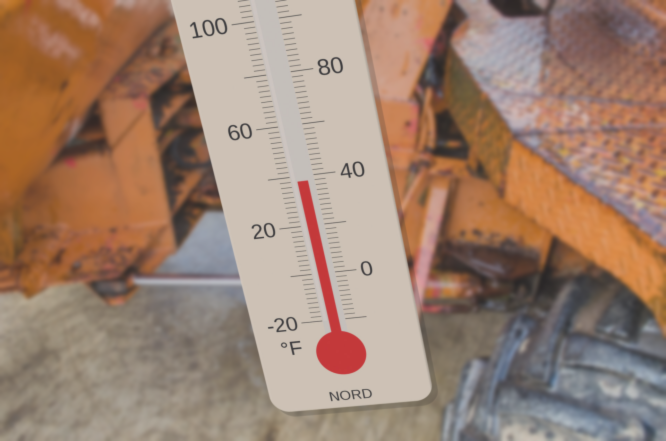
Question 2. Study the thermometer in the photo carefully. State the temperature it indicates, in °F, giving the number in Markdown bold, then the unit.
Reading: **38** °F
